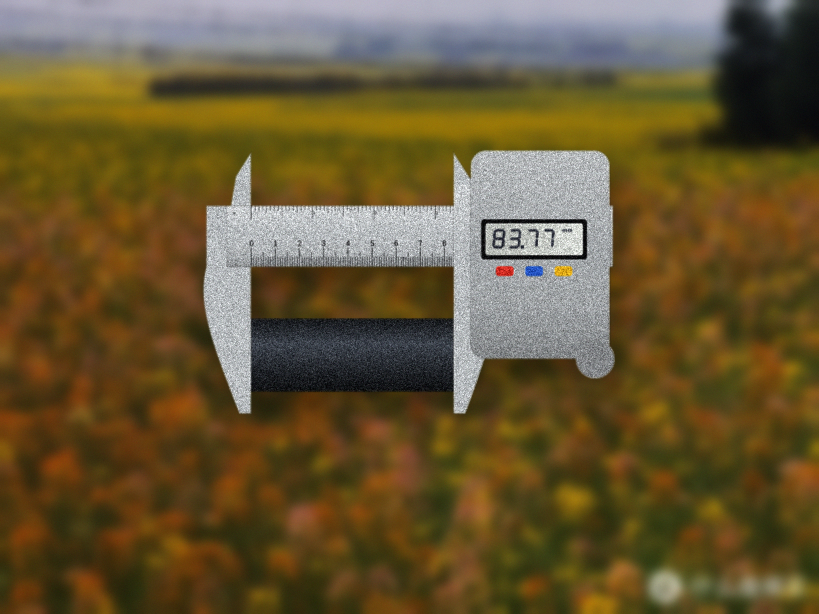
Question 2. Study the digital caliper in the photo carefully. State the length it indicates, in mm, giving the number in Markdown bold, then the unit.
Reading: **83.77** mm
